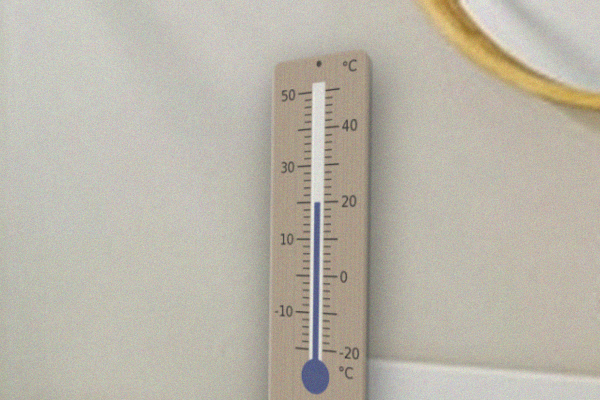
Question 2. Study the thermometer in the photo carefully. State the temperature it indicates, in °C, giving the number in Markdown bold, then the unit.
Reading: **20** °C
